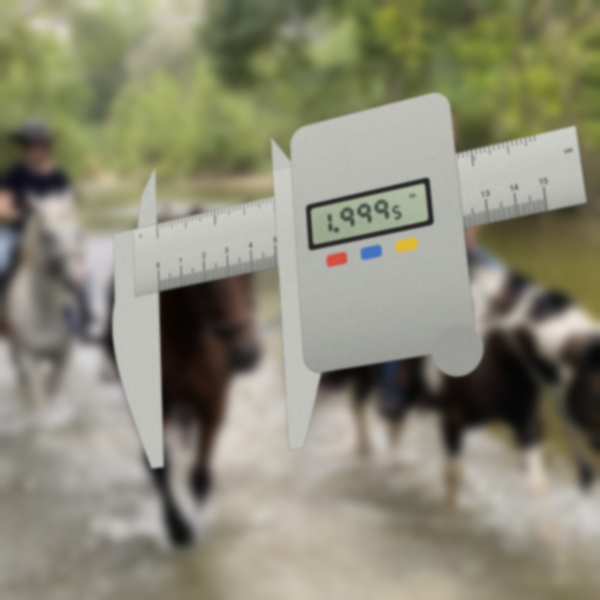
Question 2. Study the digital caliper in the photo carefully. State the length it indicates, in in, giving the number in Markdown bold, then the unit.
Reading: **1.9995** in
